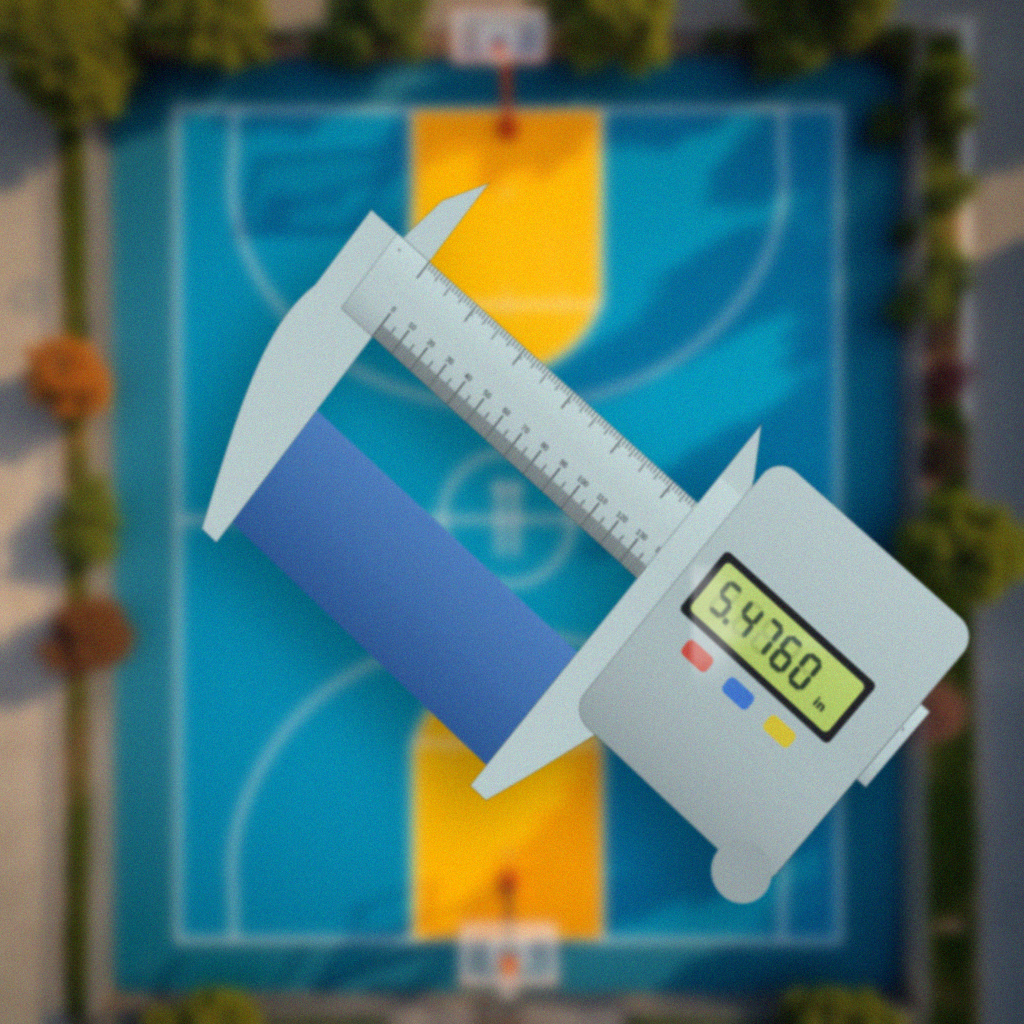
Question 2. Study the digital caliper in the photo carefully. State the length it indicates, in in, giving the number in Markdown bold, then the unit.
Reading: **5.4760** in
